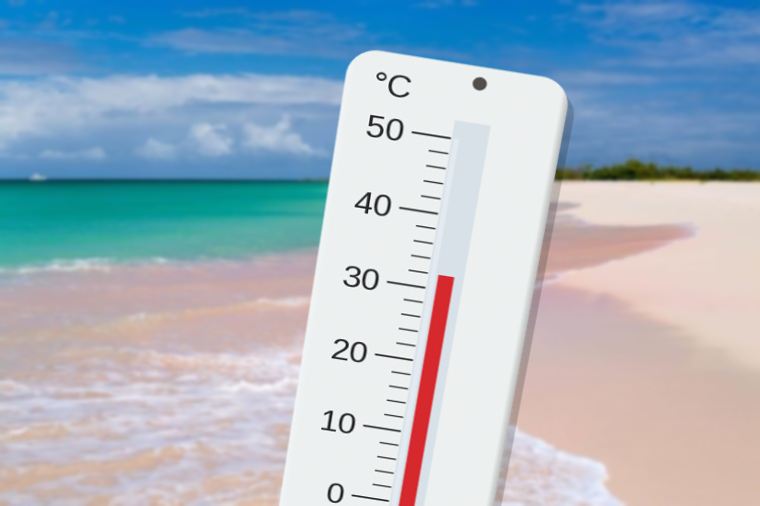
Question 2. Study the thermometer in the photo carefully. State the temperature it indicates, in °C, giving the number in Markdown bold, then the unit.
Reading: **32** °C
